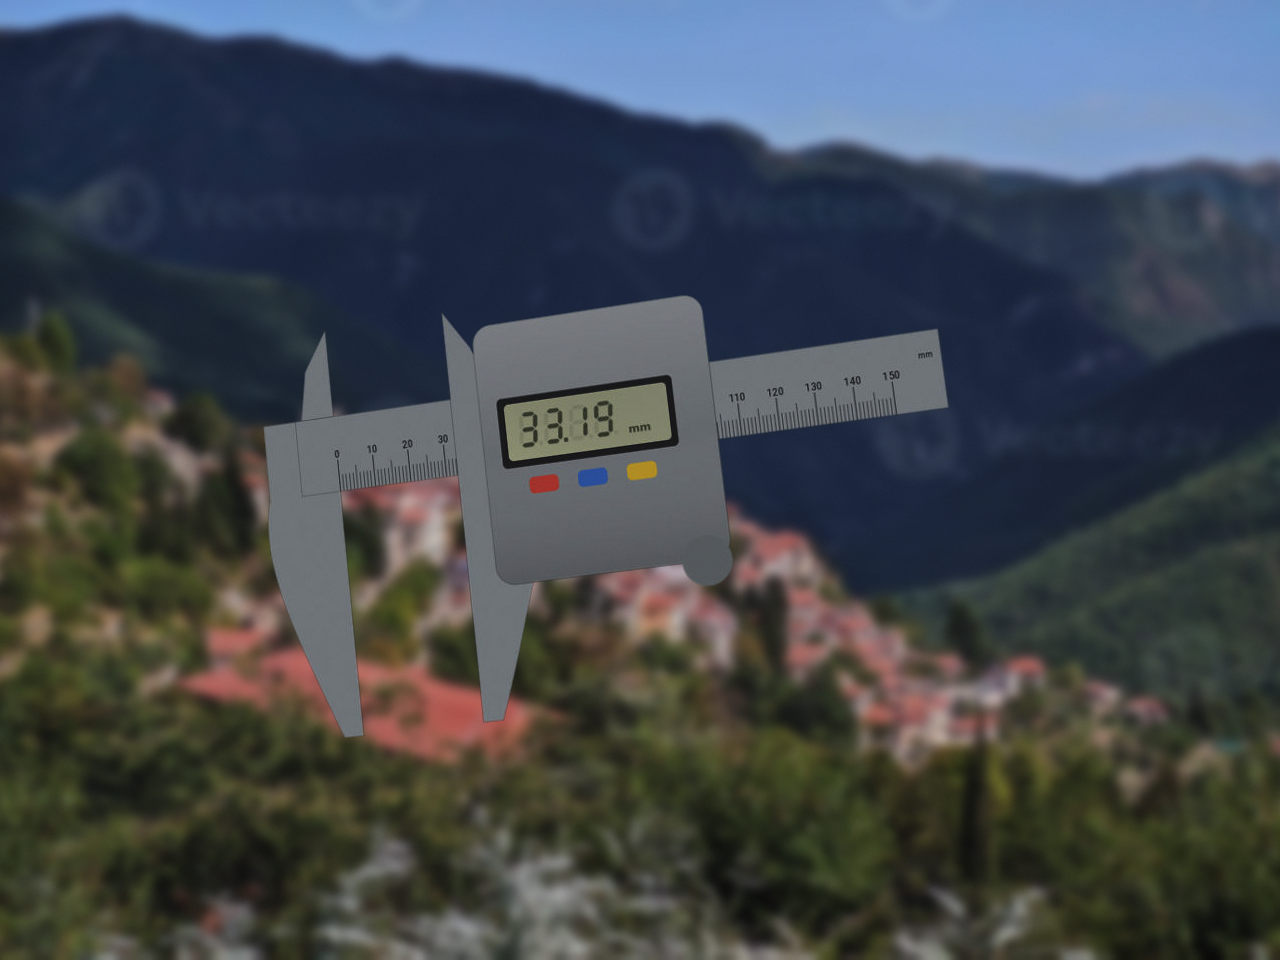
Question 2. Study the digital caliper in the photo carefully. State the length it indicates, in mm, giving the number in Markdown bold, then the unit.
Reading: **33.19** mm
